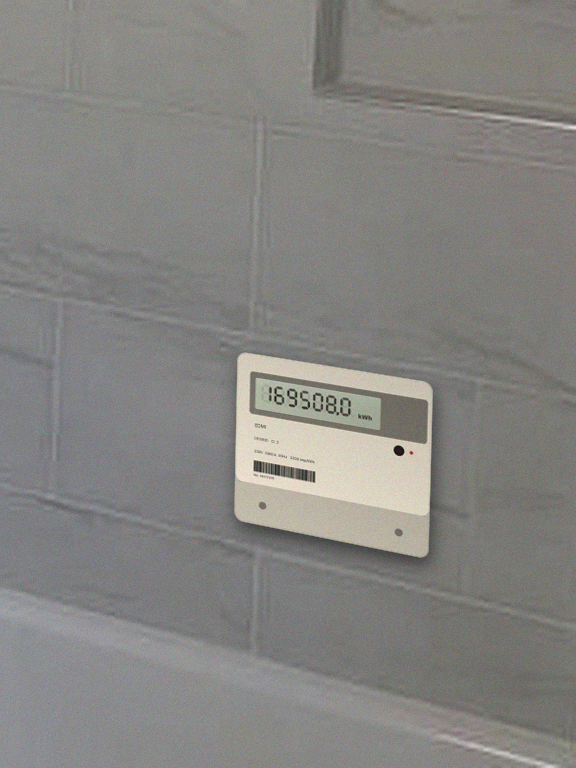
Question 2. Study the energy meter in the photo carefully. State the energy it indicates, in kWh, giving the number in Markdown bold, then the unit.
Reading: **169508.0** kWh
